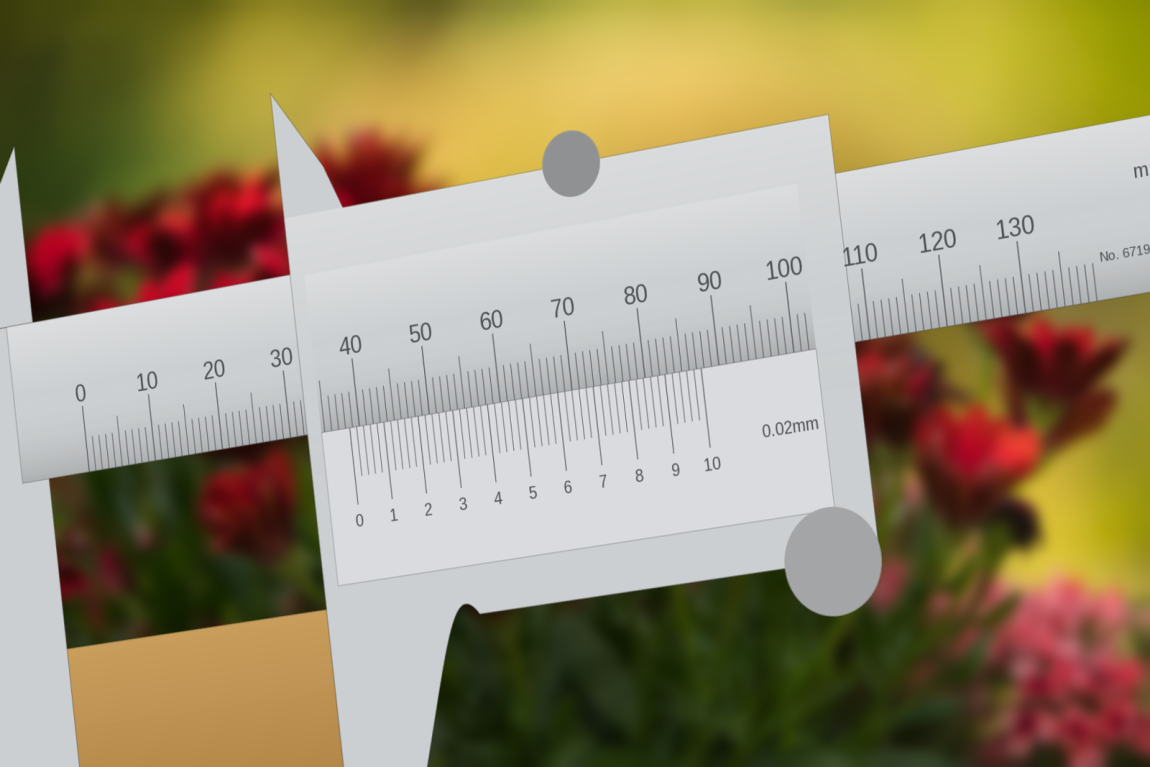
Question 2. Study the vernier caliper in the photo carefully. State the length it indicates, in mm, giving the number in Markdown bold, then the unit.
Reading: **38.6** mm
